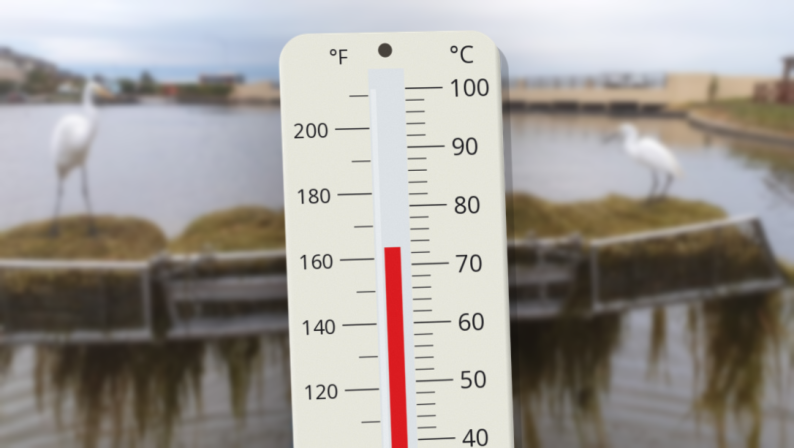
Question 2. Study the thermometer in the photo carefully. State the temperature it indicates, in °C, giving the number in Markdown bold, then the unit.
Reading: **73** °C
